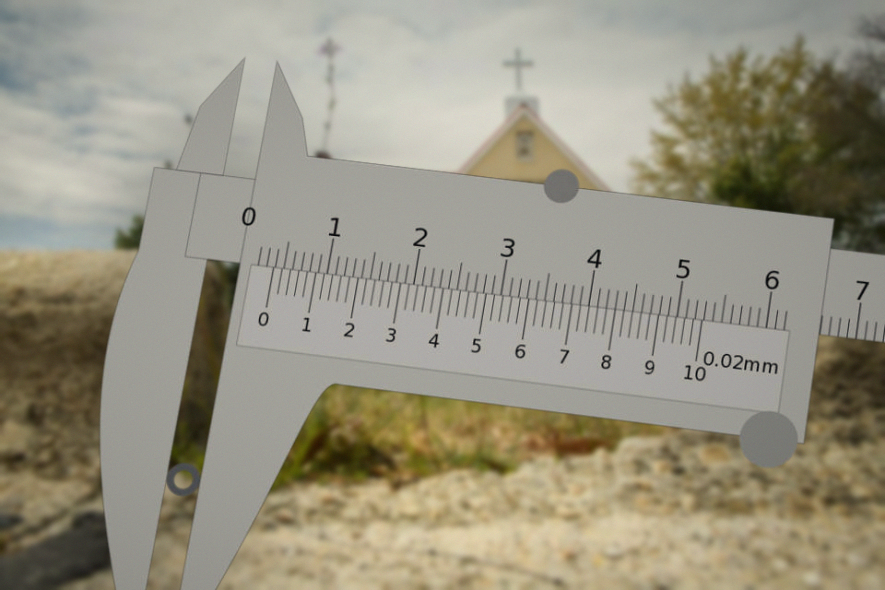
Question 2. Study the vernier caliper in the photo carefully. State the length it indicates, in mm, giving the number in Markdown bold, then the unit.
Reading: **3.8** mm
